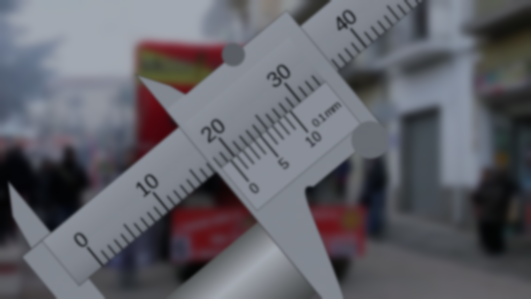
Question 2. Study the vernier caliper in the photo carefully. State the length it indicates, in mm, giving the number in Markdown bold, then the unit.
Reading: **19.4** mm
